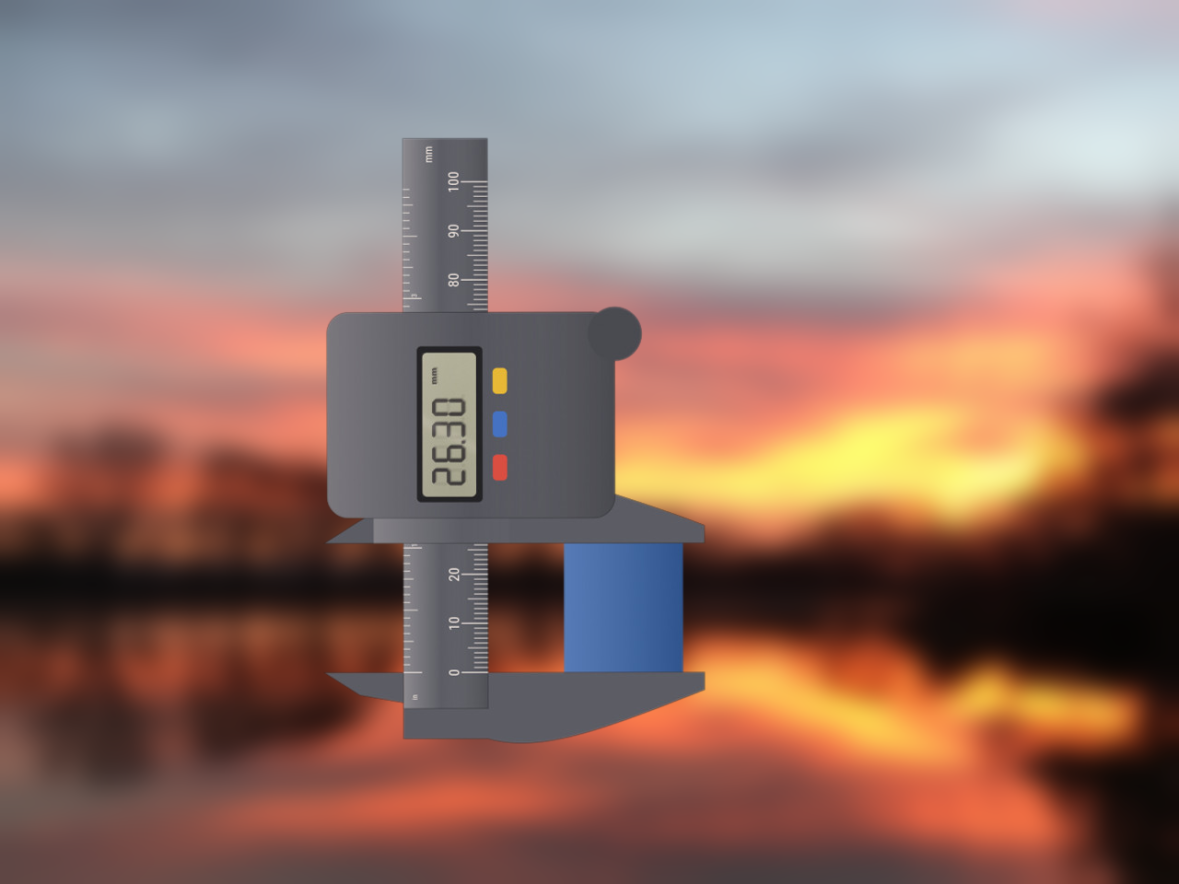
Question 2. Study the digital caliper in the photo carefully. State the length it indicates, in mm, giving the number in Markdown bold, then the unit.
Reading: **26.30** mm
